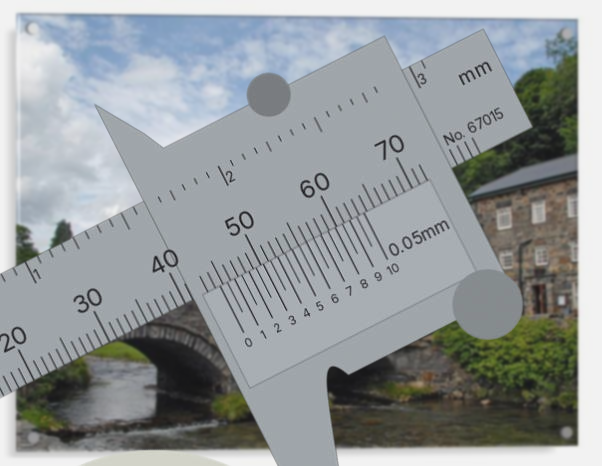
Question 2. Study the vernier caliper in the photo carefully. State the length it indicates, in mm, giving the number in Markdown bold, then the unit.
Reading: **44.6** mm
